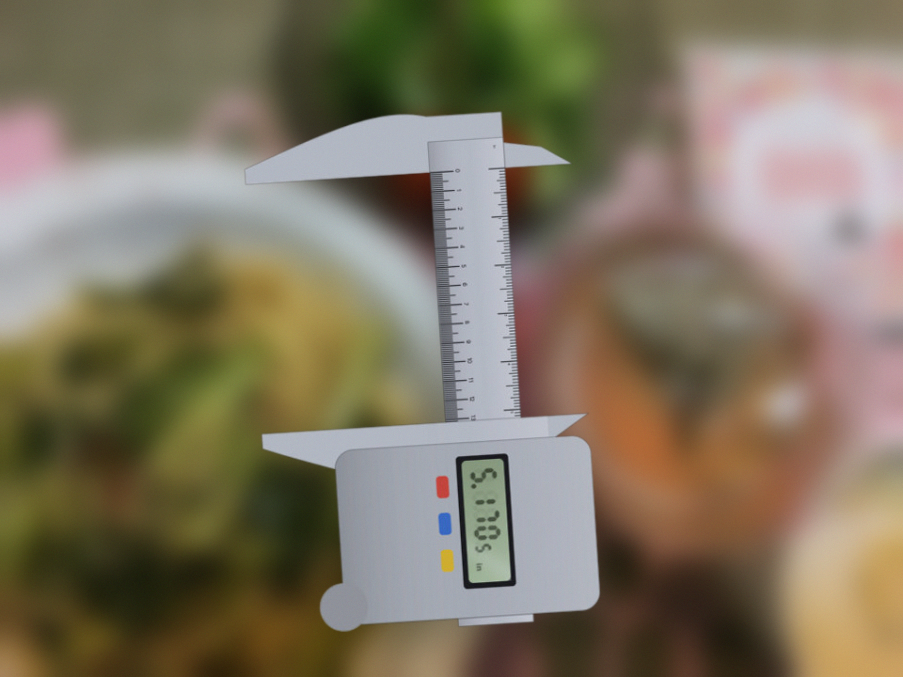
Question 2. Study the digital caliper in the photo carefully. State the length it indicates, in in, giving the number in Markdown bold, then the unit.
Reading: **5.1705** in
